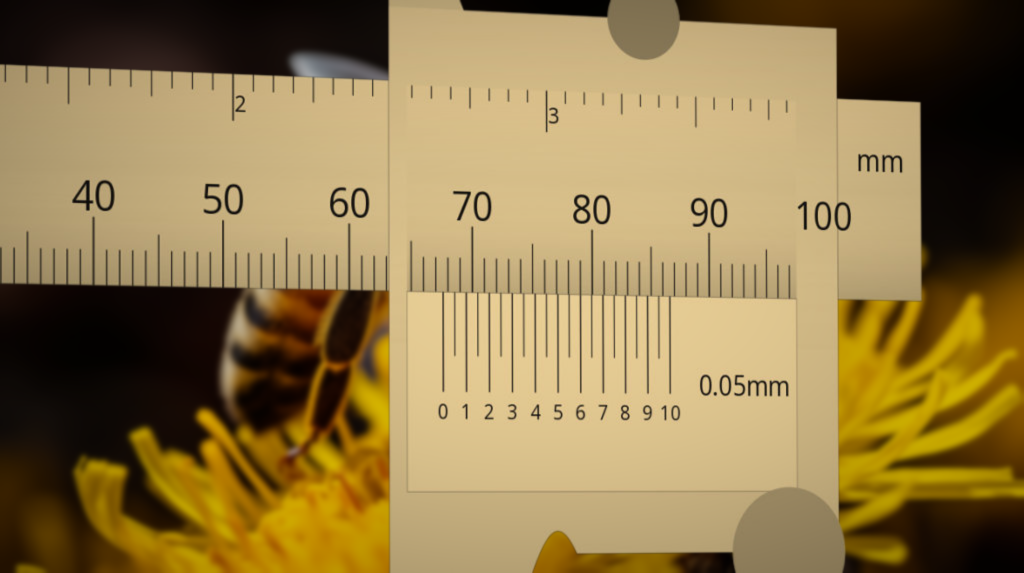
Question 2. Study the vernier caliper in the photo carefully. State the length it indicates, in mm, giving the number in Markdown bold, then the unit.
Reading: **67.6** mm
